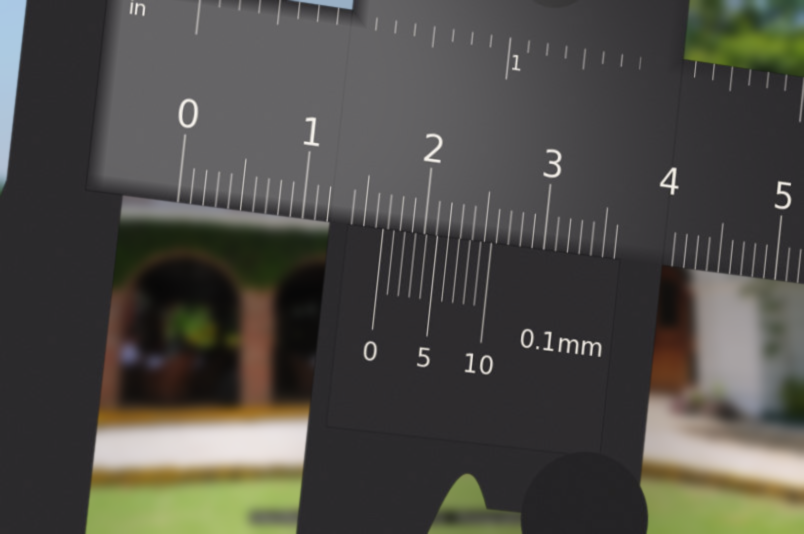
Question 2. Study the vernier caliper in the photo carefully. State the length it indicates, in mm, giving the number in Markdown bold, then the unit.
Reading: **16.6** mm
